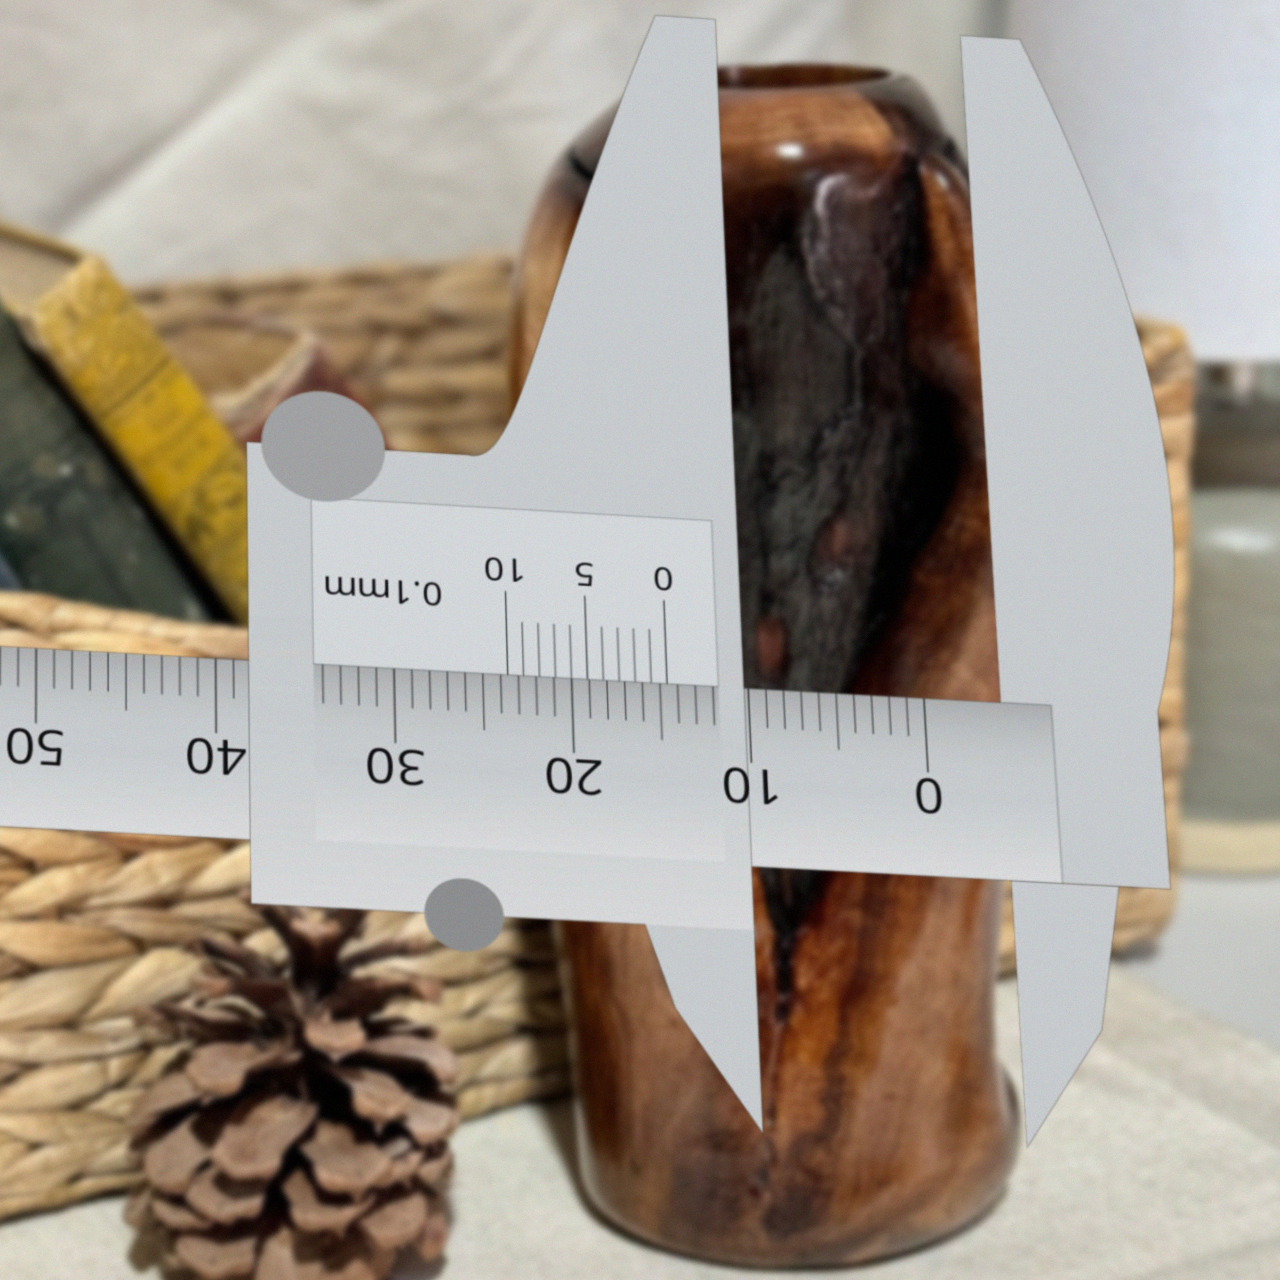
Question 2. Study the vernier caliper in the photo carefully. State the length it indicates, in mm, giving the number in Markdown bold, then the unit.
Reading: **14.6** mm
